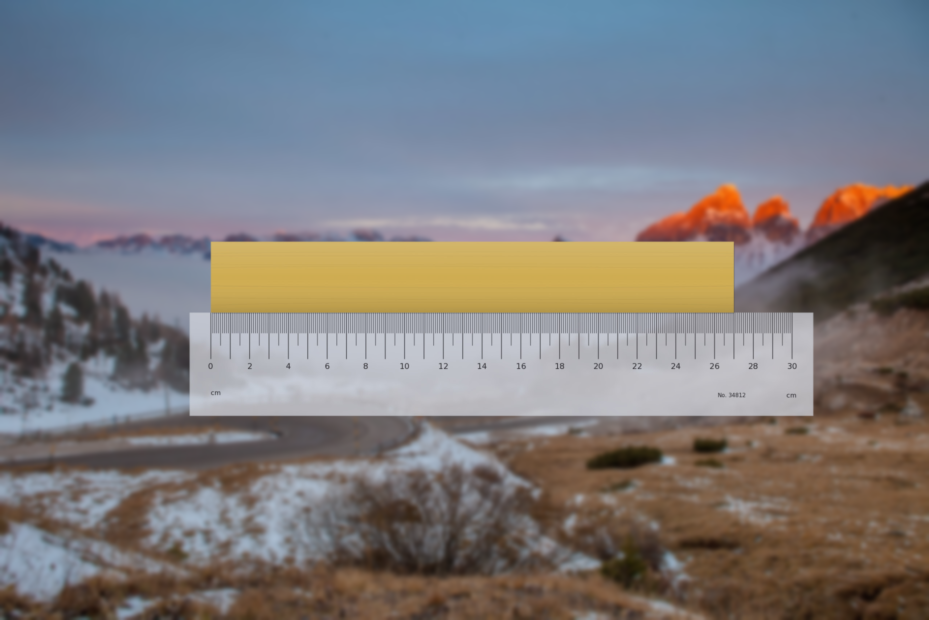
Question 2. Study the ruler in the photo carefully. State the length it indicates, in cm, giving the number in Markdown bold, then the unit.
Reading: **27** cm
